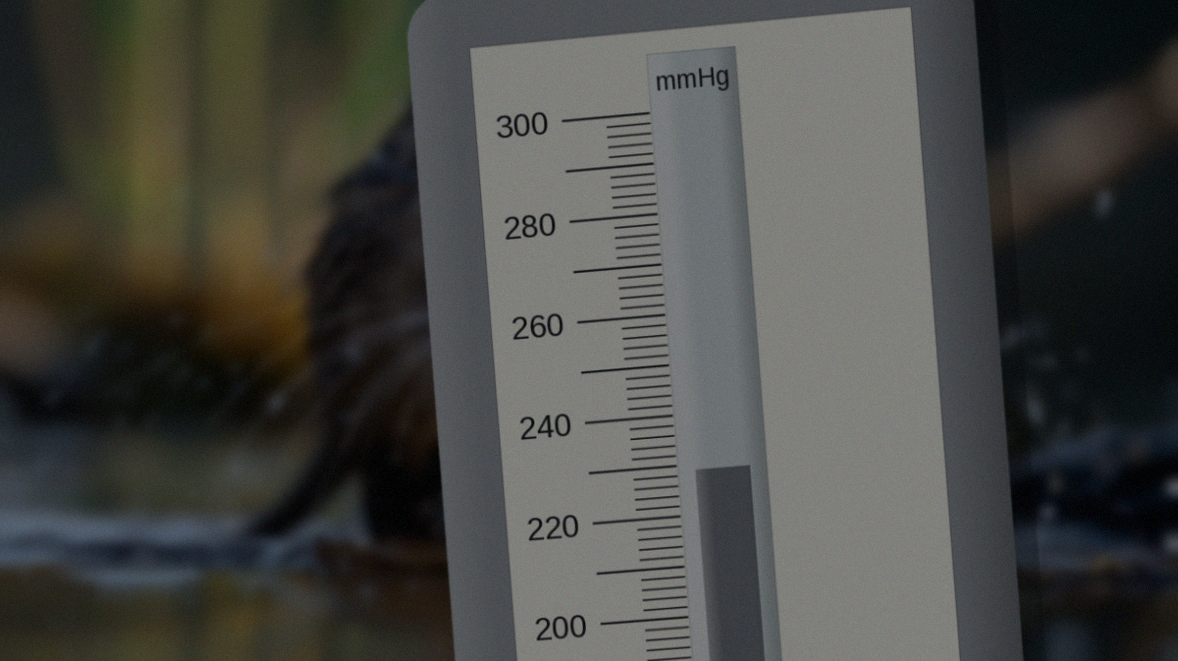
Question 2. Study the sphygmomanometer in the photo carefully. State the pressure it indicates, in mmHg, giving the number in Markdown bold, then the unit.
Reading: **229** mmHg
